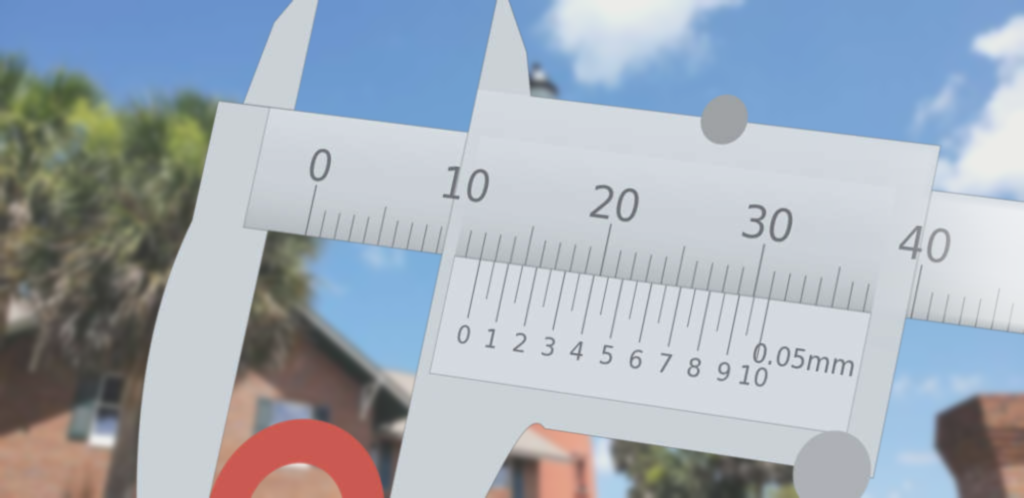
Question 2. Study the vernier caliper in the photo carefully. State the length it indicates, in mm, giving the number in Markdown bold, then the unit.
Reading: **12.0** mm
